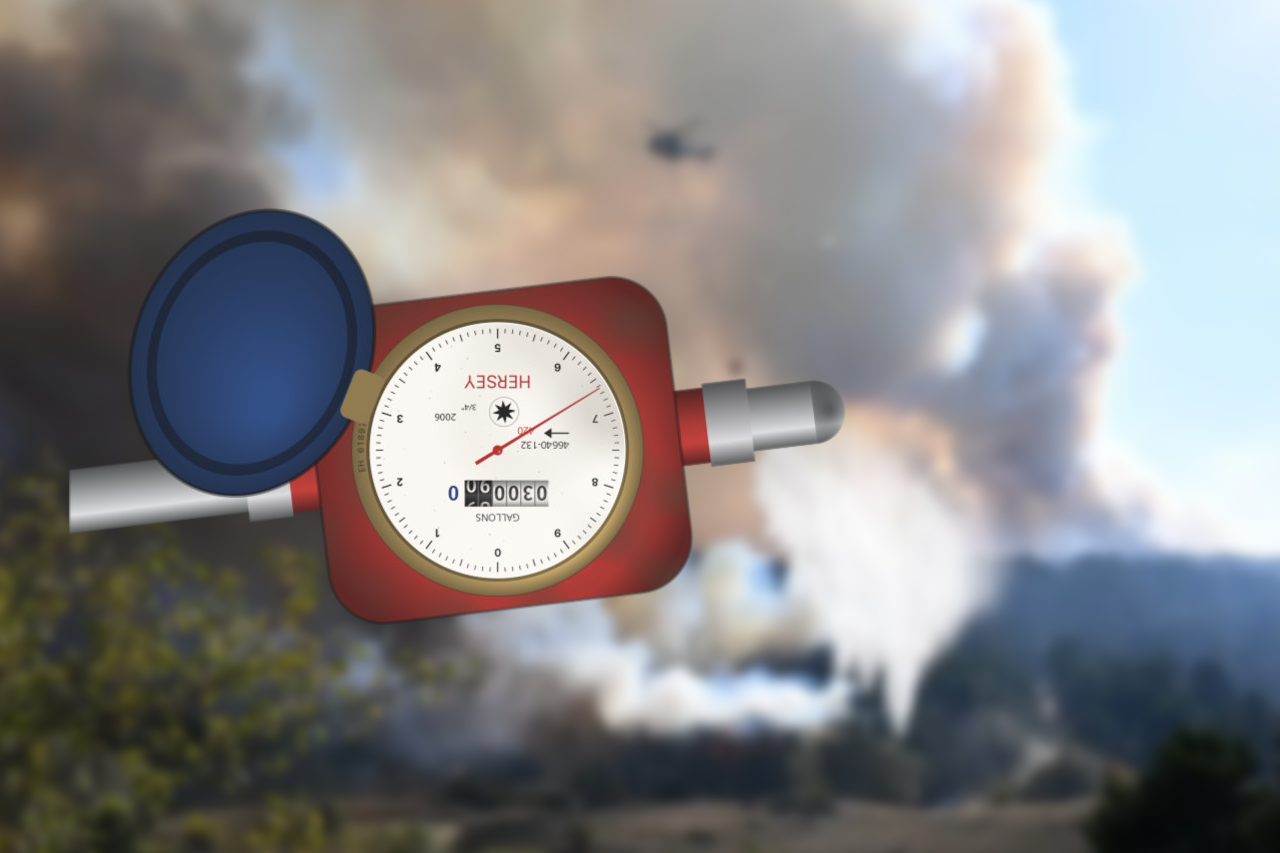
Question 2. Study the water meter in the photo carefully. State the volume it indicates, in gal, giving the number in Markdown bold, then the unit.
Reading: **300896.6** gal
